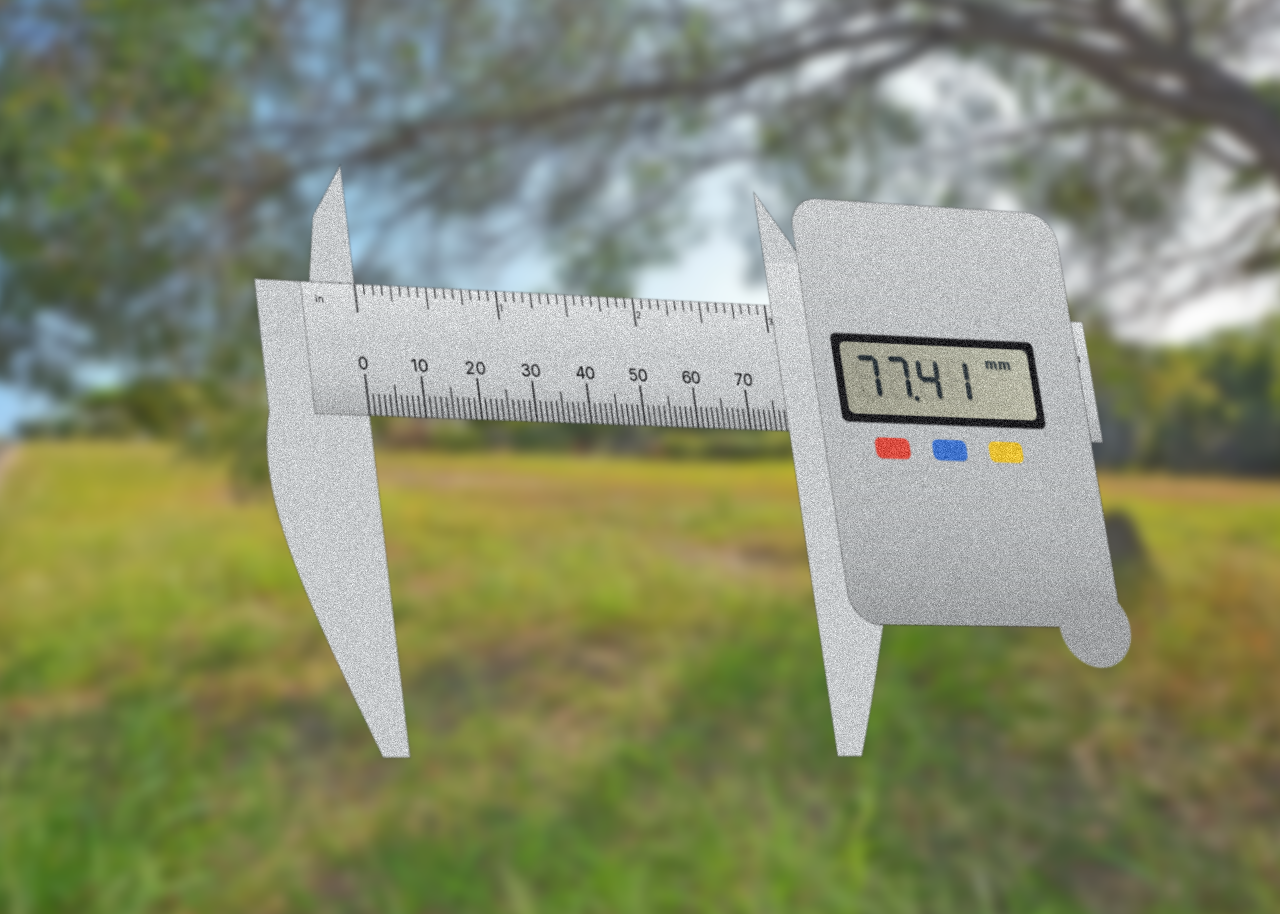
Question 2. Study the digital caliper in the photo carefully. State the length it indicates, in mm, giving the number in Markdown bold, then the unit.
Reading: **77.41** mm
